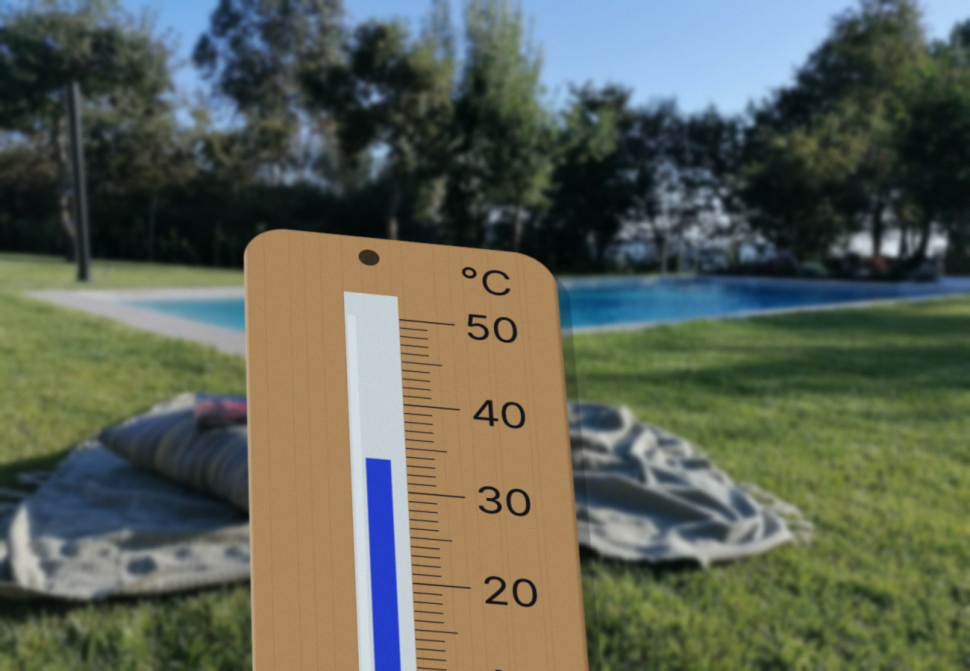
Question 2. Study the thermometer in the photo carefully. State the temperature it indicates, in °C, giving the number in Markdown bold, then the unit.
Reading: **33.5** °C
